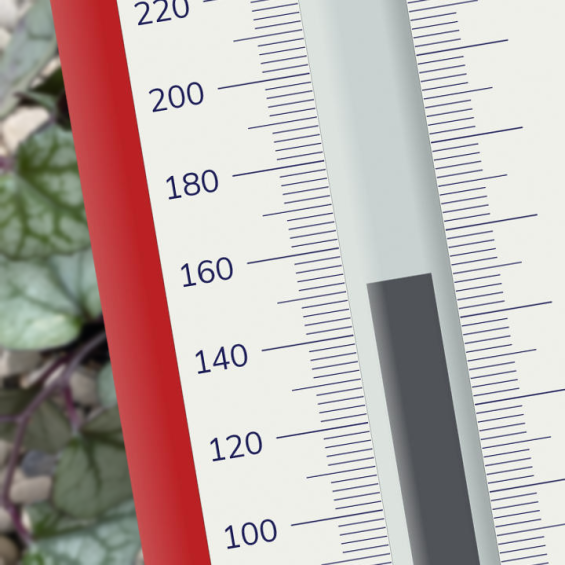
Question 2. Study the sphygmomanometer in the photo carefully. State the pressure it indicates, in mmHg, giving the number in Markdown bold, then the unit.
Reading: **151** mmHg
